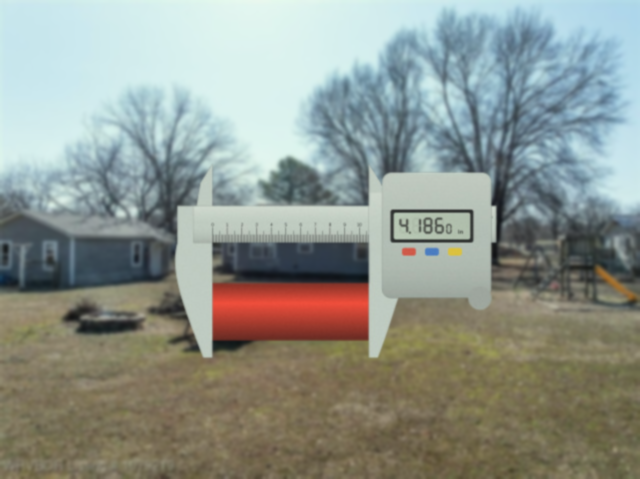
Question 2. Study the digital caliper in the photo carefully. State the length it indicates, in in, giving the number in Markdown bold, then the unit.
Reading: **4.1860** in
